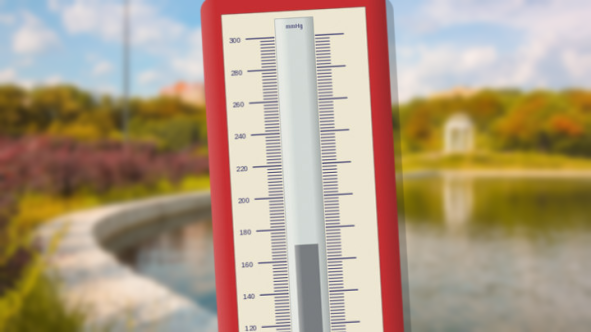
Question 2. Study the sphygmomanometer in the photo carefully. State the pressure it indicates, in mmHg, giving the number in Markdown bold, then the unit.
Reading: **170** mmHg
